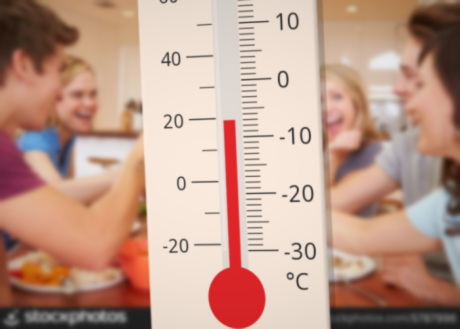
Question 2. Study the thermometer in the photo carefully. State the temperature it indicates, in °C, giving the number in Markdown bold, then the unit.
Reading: **-7** °C
